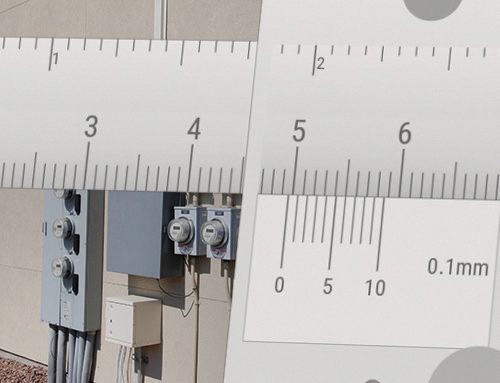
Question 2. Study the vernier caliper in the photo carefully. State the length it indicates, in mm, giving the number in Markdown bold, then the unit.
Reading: **49.6** mm
